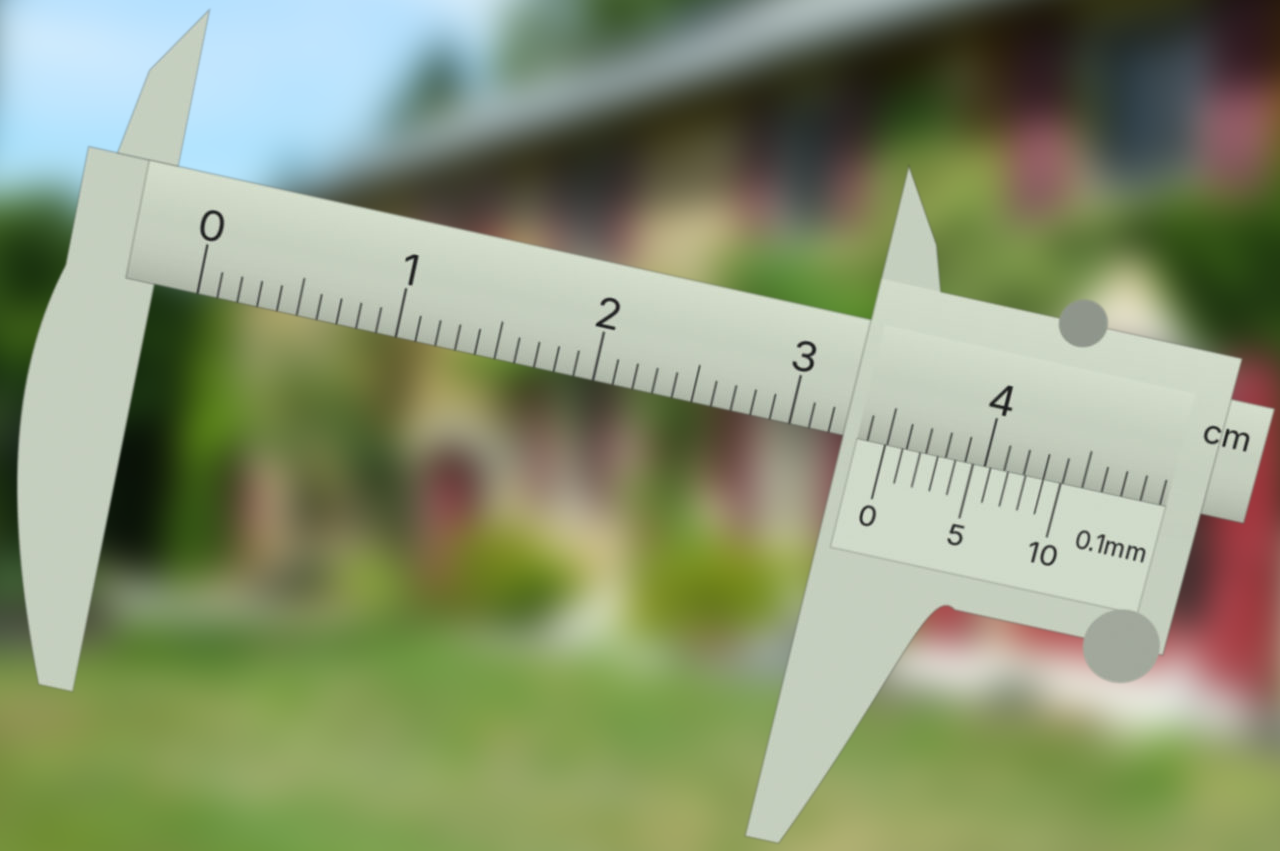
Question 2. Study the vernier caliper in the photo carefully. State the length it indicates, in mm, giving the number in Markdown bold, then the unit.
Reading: **34.9** mm
